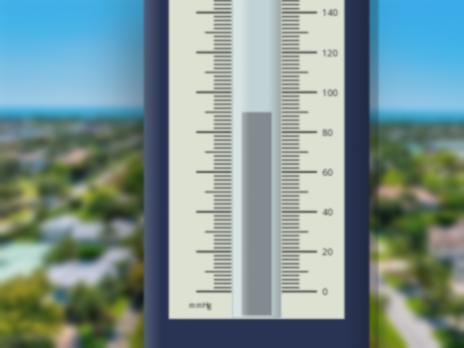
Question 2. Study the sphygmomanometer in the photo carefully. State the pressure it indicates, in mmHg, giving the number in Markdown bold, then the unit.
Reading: **90** mmHg
